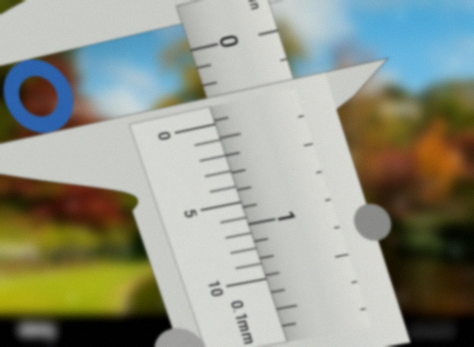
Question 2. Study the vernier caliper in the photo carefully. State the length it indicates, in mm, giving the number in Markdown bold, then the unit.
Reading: **4.2** mm
